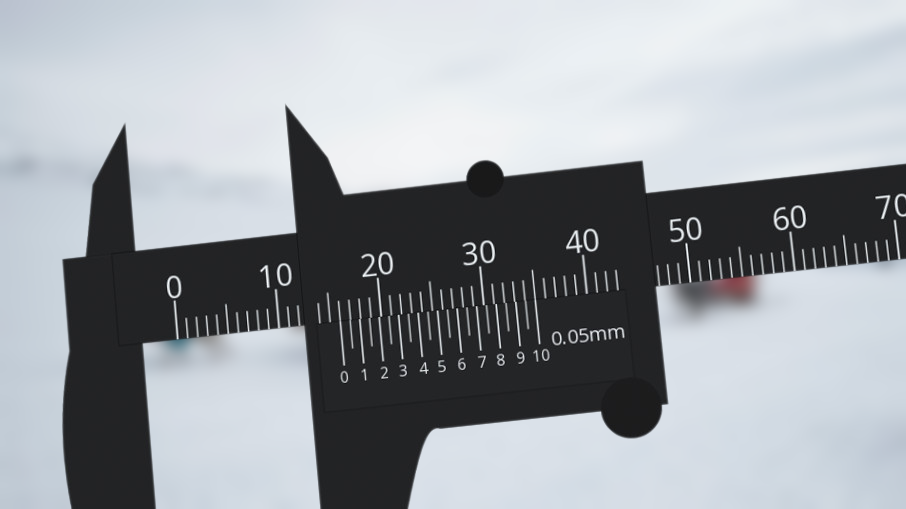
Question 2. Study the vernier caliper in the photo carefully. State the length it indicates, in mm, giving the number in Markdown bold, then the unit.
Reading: **16.0** mm
